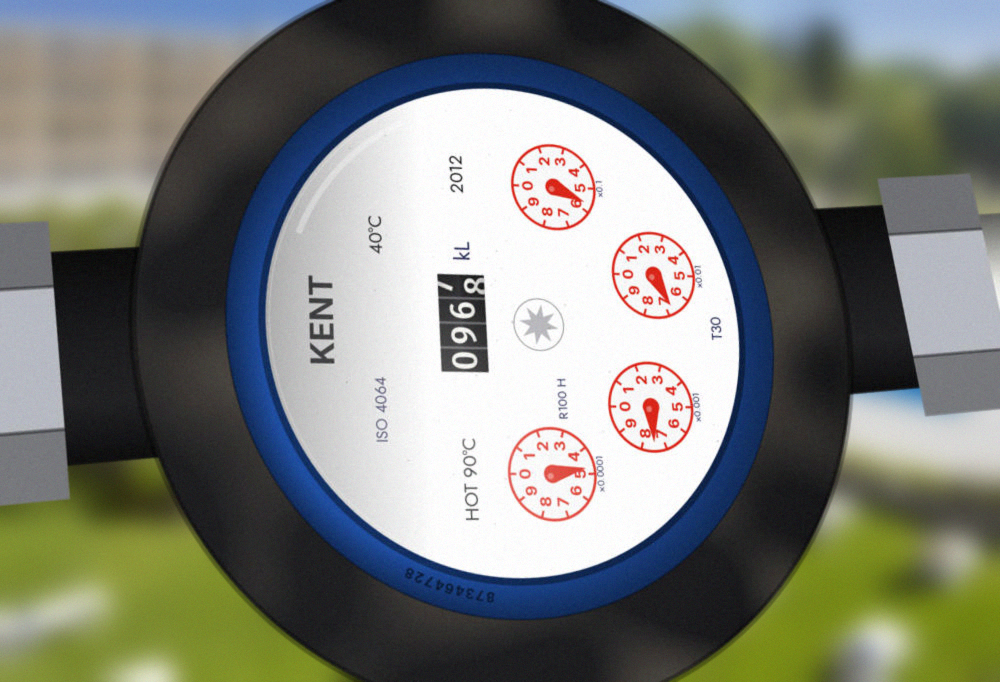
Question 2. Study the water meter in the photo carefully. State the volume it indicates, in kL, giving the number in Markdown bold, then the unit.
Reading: **967.5674** kL
